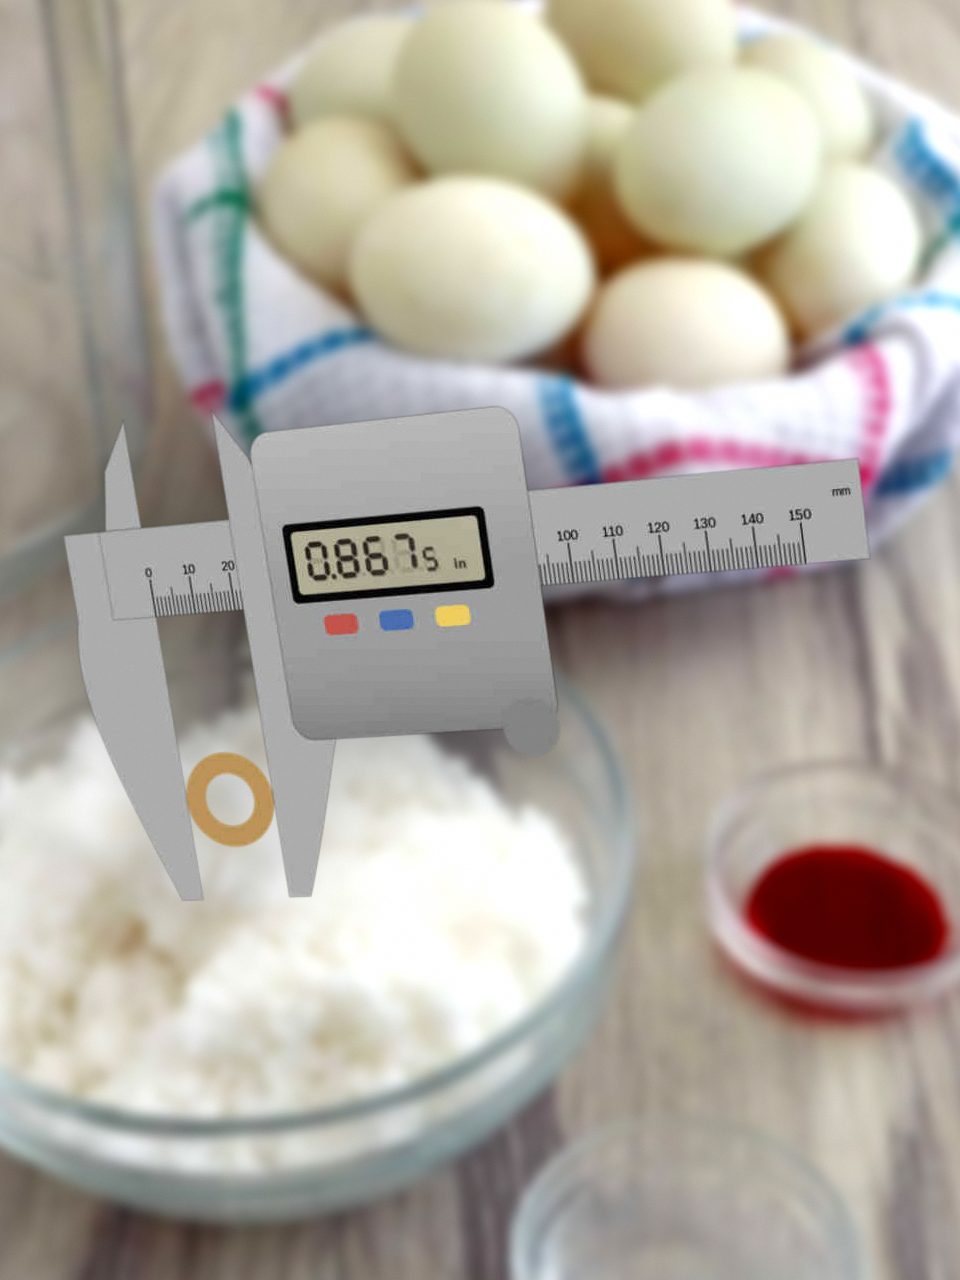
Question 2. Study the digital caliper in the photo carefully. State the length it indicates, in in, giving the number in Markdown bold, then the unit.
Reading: **0.8675** in
